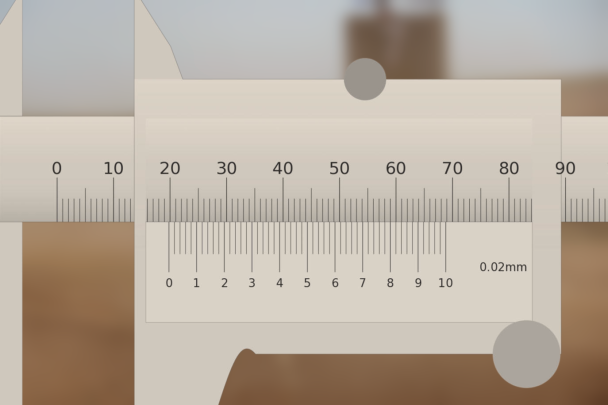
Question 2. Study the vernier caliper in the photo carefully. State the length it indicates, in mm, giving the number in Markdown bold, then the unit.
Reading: **19.8** mm
